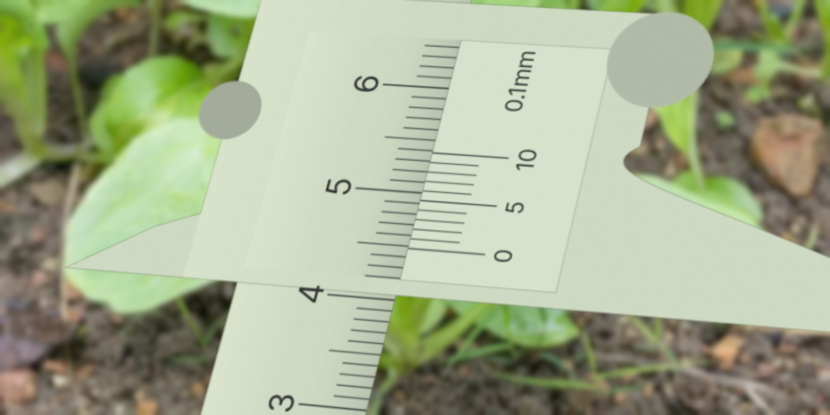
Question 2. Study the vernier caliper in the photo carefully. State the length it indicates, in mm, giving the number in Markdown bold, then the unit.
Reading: **44.8** mm
